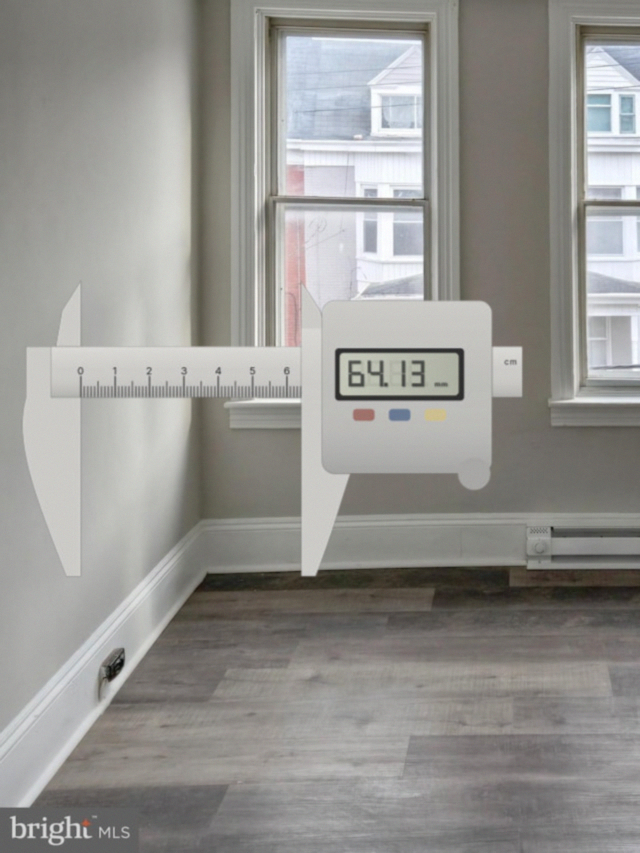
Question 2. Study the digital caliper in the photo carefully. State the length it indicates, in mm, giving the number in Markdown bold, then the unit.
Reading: **64.13** mm
